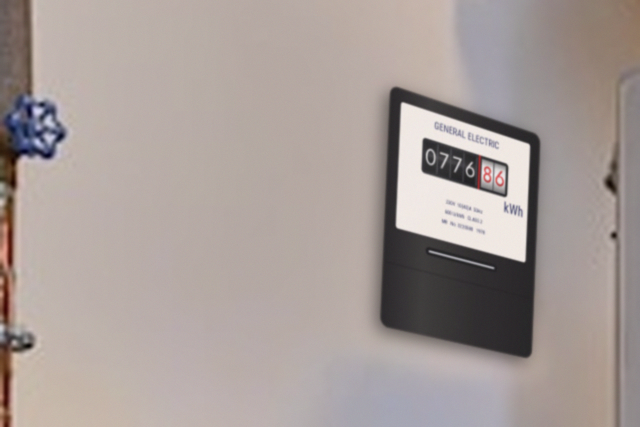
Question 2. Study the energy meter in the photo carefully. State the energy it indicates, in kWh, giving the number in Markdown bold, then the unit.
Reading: **776.86** kWh
